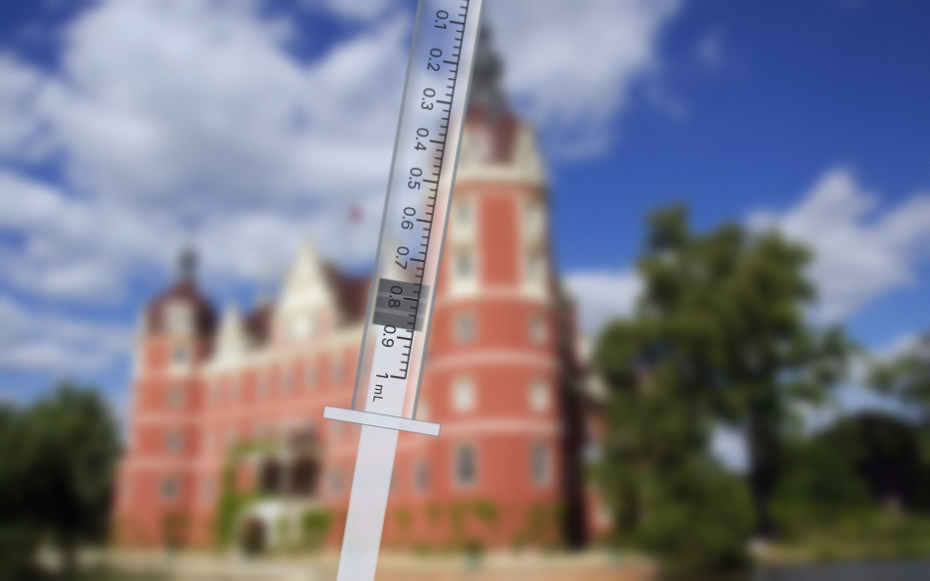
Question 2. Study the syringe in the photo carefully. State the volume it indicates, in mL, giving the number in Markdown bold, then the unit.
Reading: **0.76** mL
